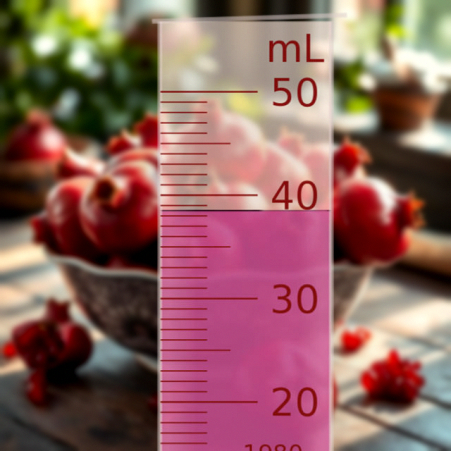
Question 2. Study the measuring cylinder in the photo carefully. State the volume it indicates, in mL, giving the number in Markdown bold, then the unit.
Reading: **38.5** mL
